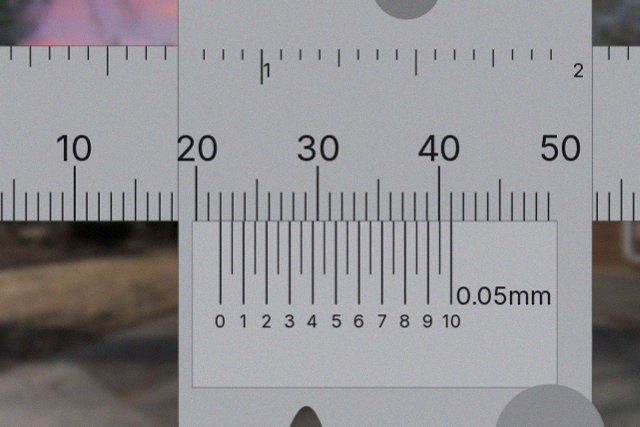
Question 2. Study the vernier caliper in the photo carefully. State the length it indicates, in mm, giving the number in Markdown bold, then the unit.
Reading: **22.0** mm
